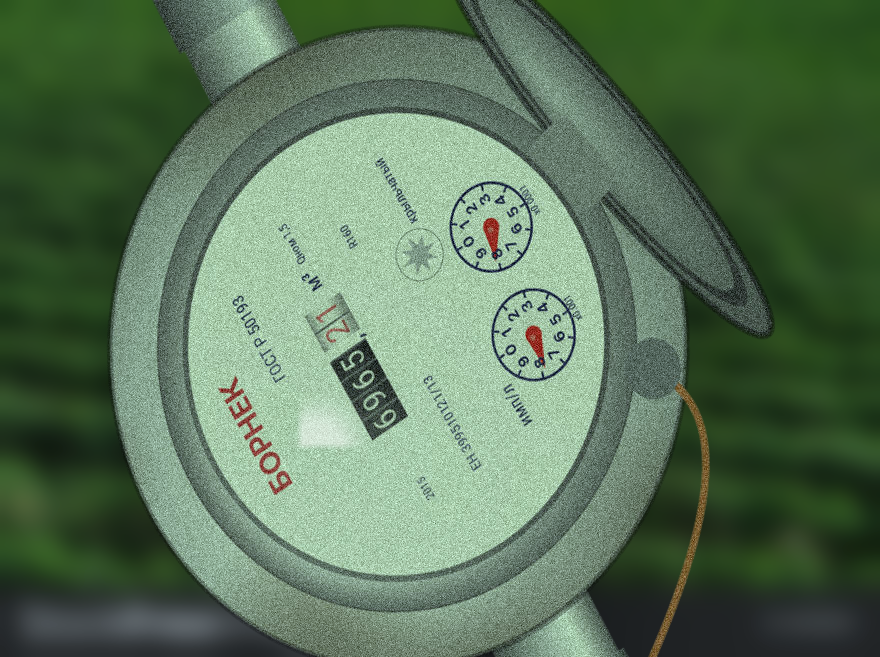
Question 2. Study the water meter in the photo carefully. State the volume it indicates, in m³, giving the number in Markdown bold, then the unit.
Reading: **6965.2178** m³
